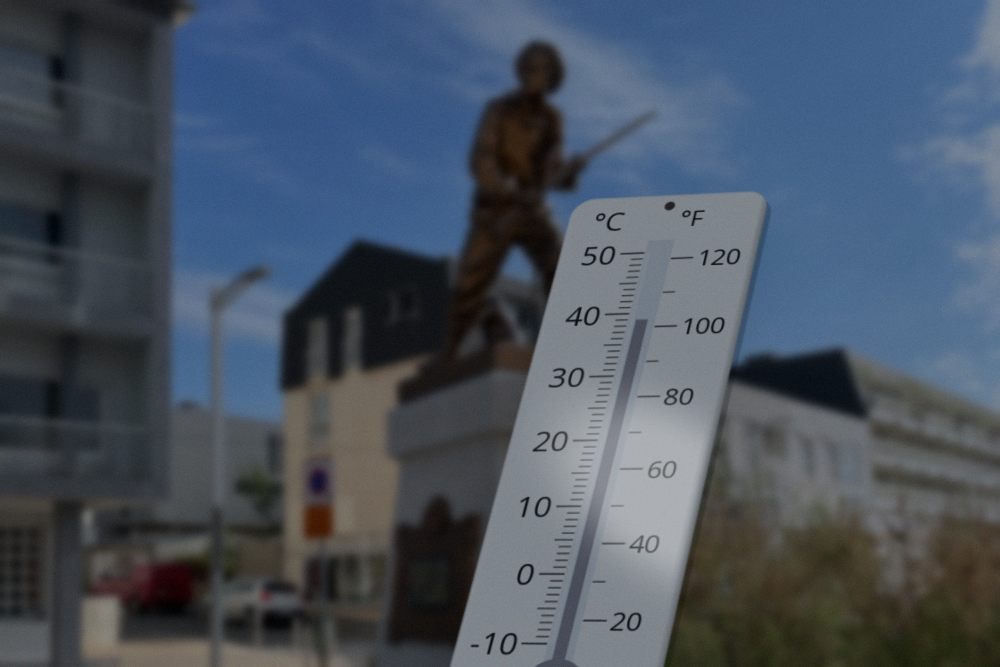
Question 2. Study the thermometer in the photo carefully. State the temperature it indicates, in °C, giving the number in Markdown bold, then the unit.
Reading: **39** °C
